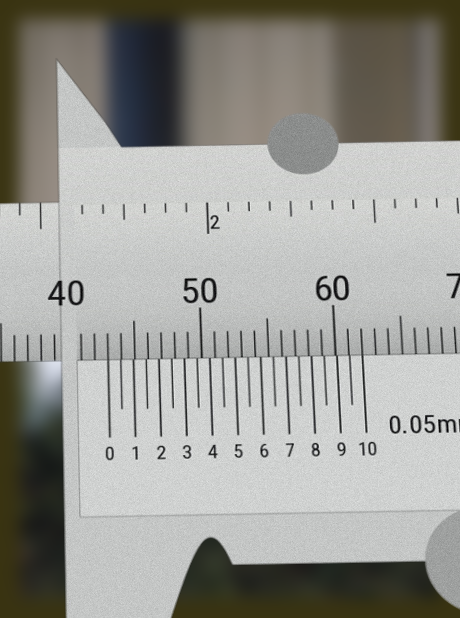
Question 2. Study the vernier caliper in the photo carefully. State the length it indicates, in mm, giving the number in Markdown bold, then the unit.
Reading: **43.0** mm
